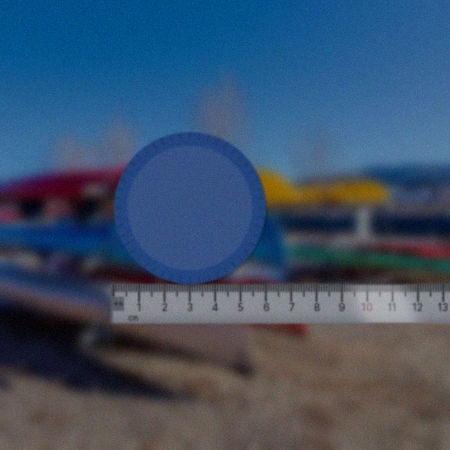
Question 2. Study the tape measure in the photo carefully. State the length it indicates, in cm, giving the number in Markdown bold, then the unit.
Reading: **6** cm
